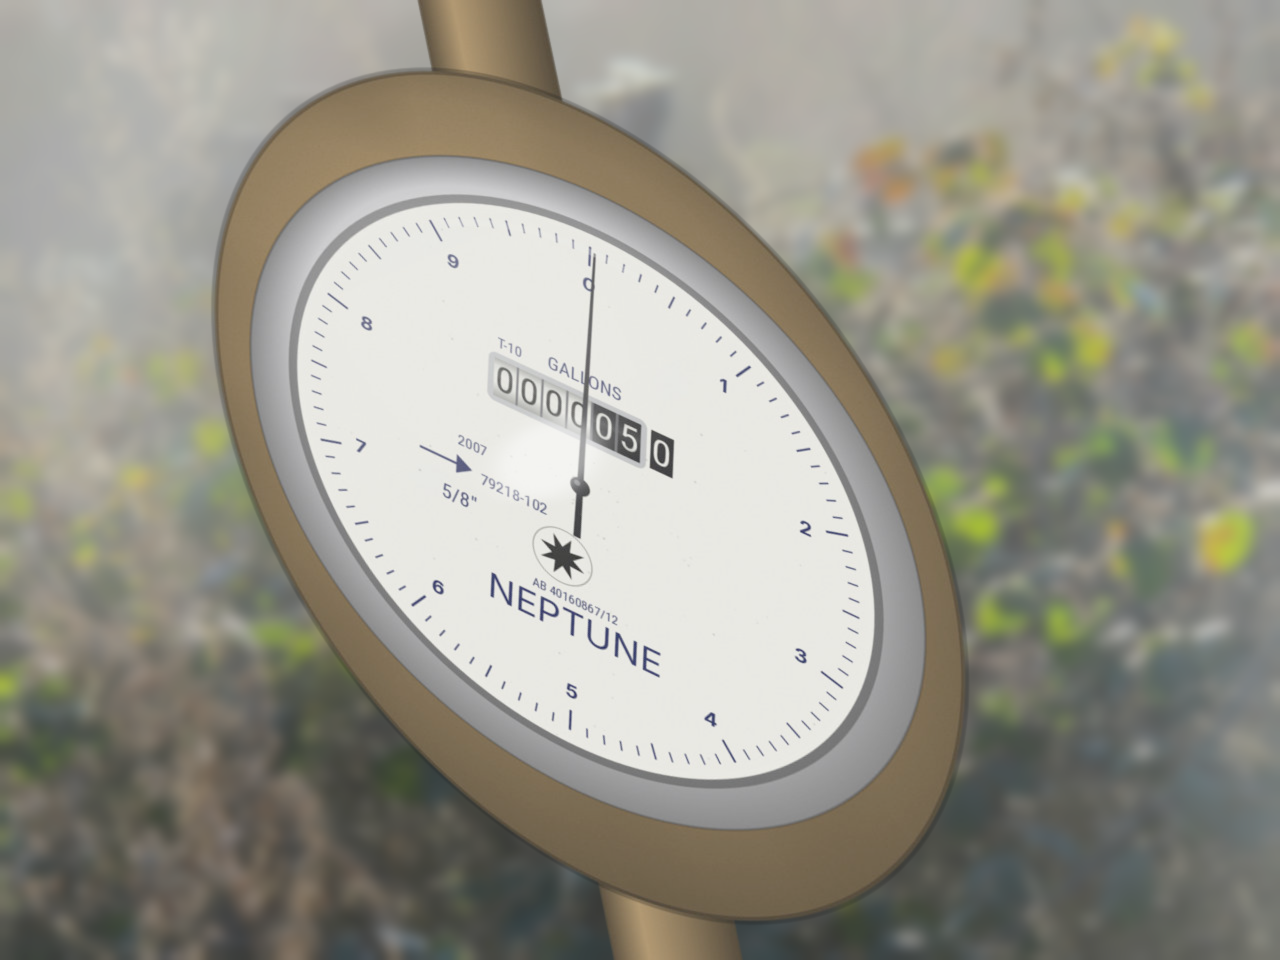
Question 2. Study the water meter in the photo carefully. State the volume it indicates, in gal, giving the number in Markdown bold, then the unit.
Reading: **50.0** gal
